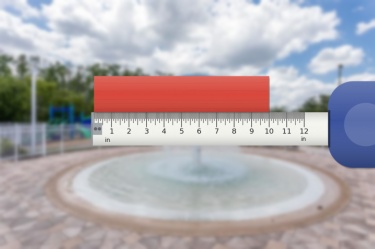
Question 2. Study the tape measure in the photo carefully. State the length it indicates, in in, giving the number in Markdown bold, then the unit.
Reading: **10** in
